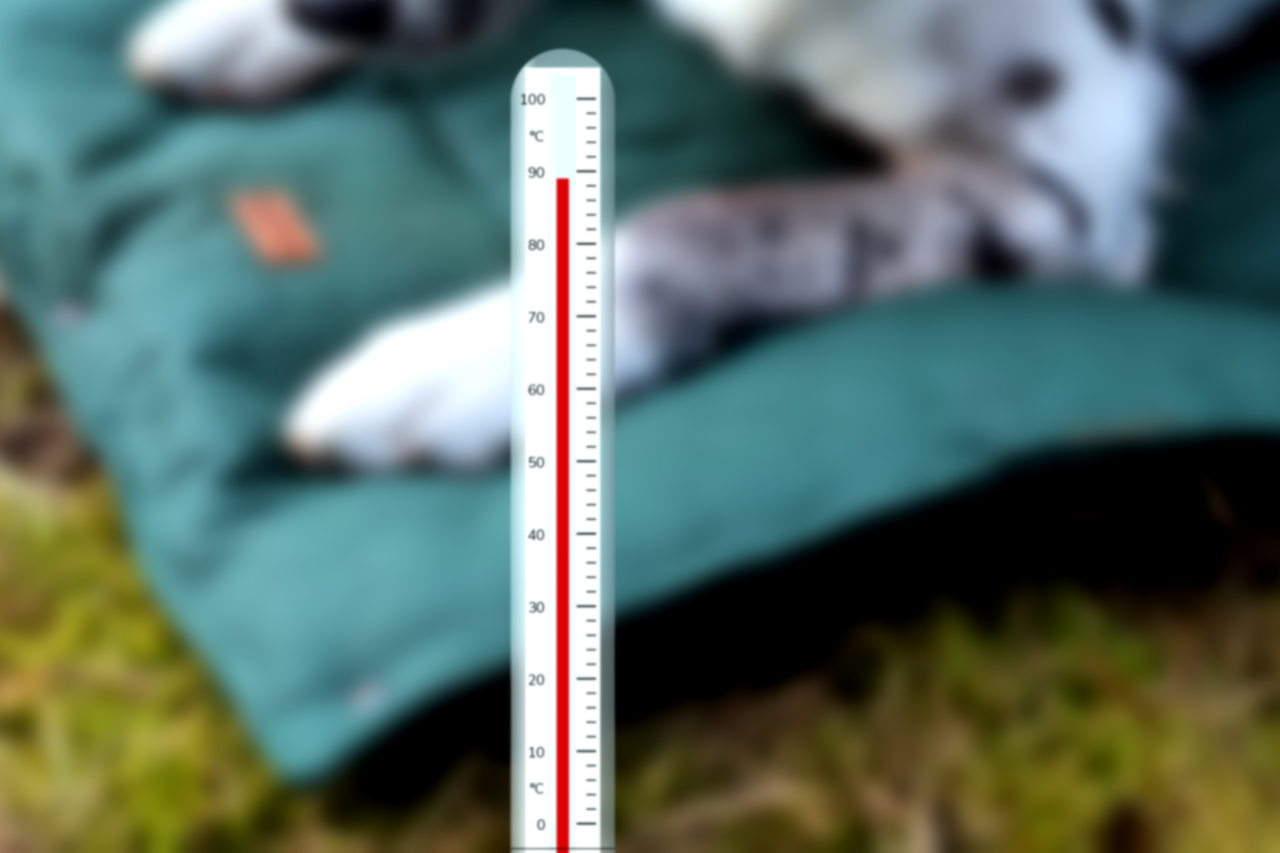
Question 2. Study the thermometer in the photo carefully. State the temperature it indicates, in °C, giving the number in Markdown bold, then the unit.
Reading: **89** °C
